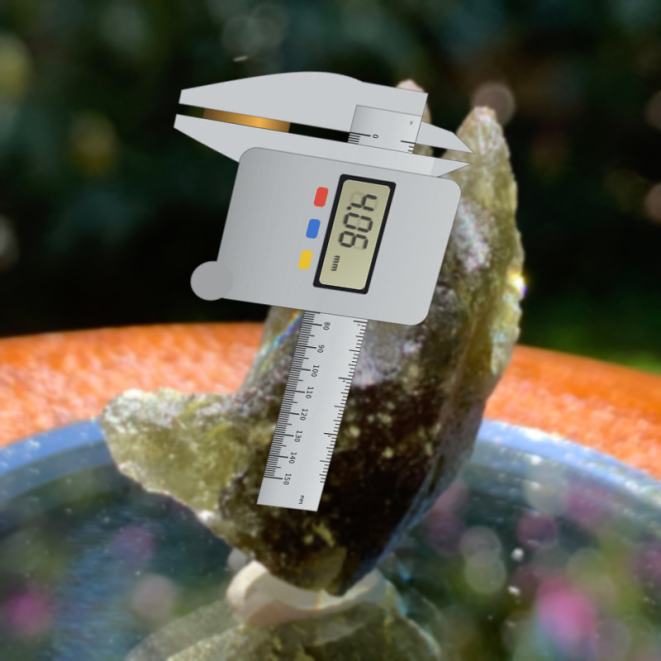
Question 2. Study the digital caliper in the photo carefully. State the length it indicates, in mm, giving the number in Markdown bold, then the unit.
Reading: **4.06** mm
